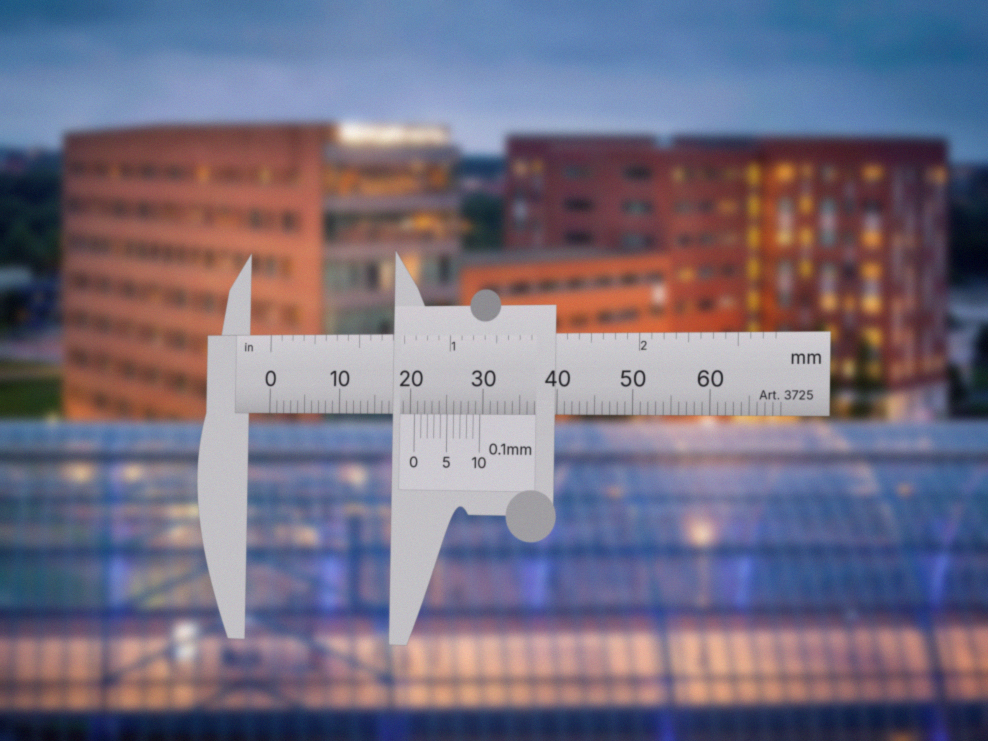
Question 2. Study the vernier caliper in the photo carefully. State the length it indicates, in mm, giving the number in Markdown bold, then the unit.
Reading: **20.6** mm
